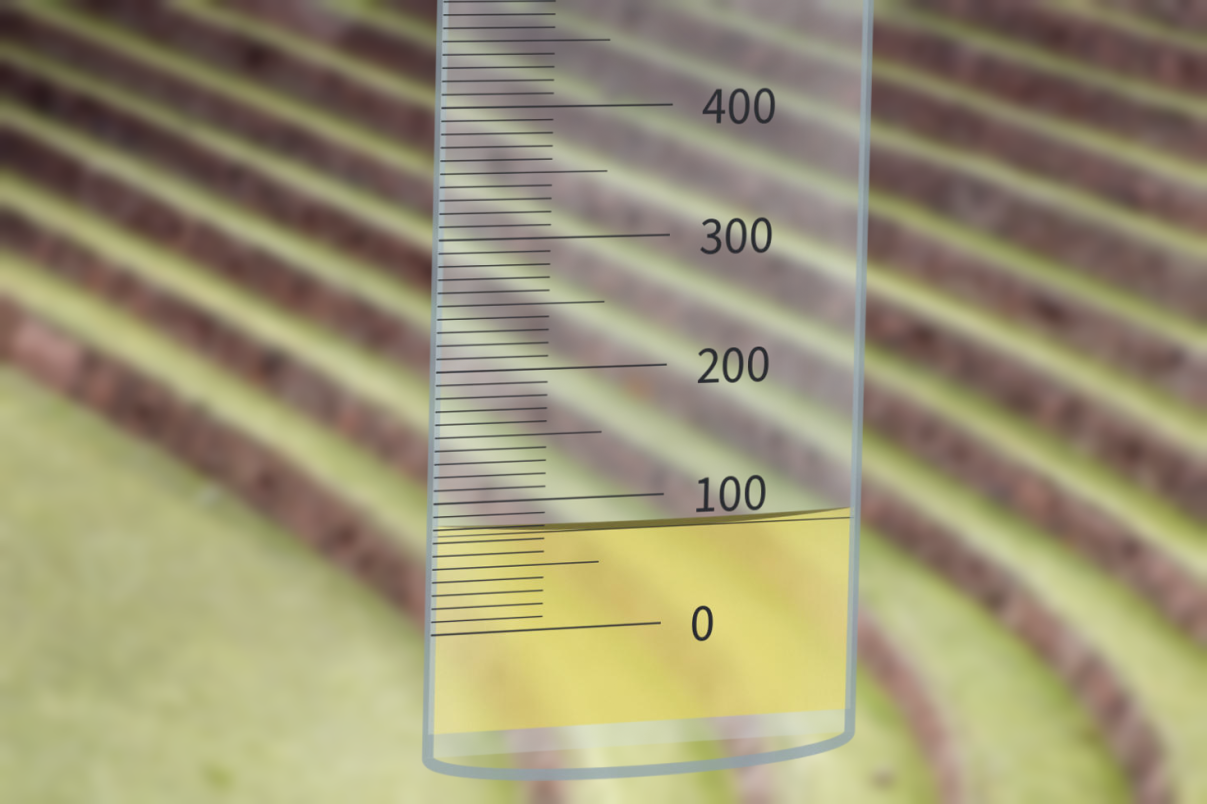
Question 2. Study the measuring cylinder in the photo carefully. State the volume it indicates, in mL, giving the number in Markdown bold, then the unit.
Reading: **75** mL
